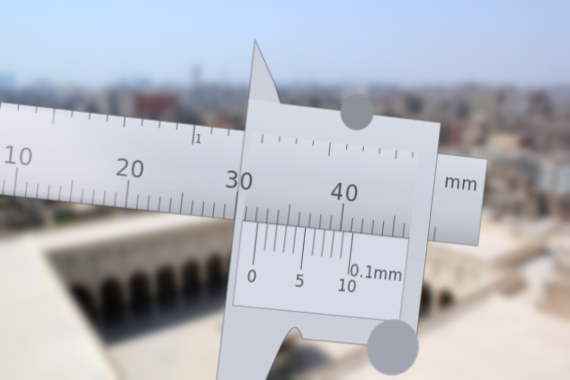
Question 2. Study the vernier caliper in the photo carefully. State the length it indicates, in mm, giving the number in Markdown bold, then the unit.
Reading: **32.2** mm
